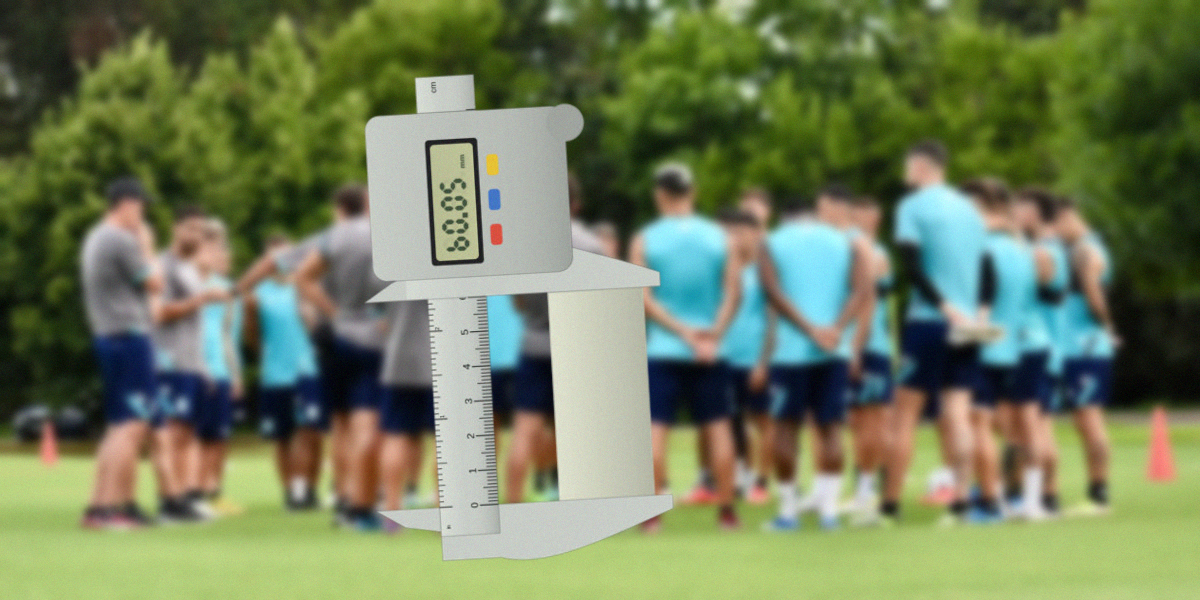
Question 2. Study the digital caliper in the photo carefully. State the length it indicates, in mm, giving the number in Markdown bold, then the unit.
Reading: **60.05** mm
